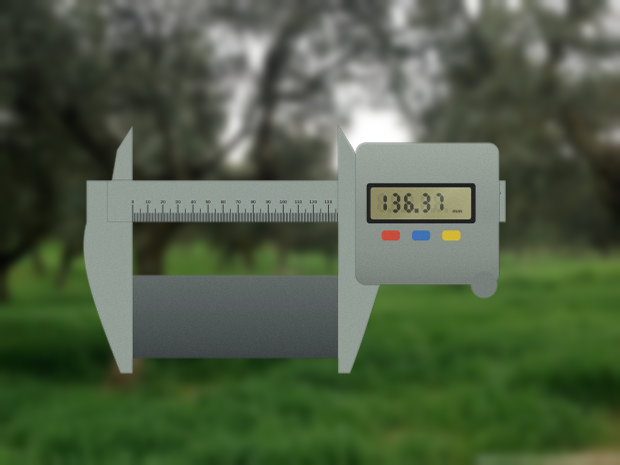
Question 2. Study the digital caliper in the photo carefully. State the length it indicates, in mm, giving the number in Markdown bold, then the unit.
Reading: **136.37** mm
